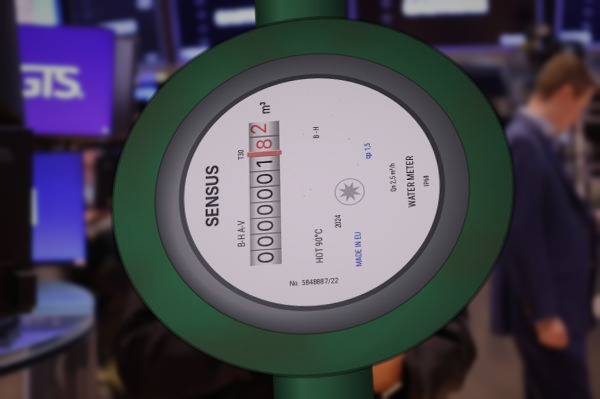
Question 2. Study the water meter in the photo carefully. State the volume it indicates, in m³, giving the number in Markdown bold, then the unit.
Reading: **1.82** m³
